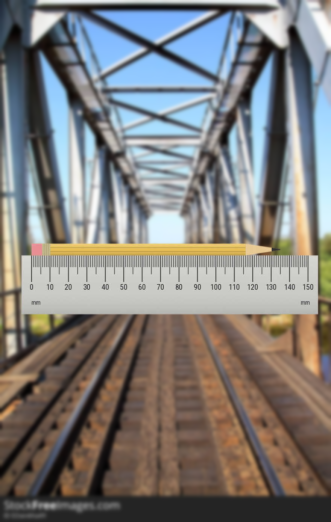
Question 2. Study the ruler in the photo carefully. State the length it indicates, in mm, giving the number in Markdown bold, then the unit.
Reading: **135** mm
